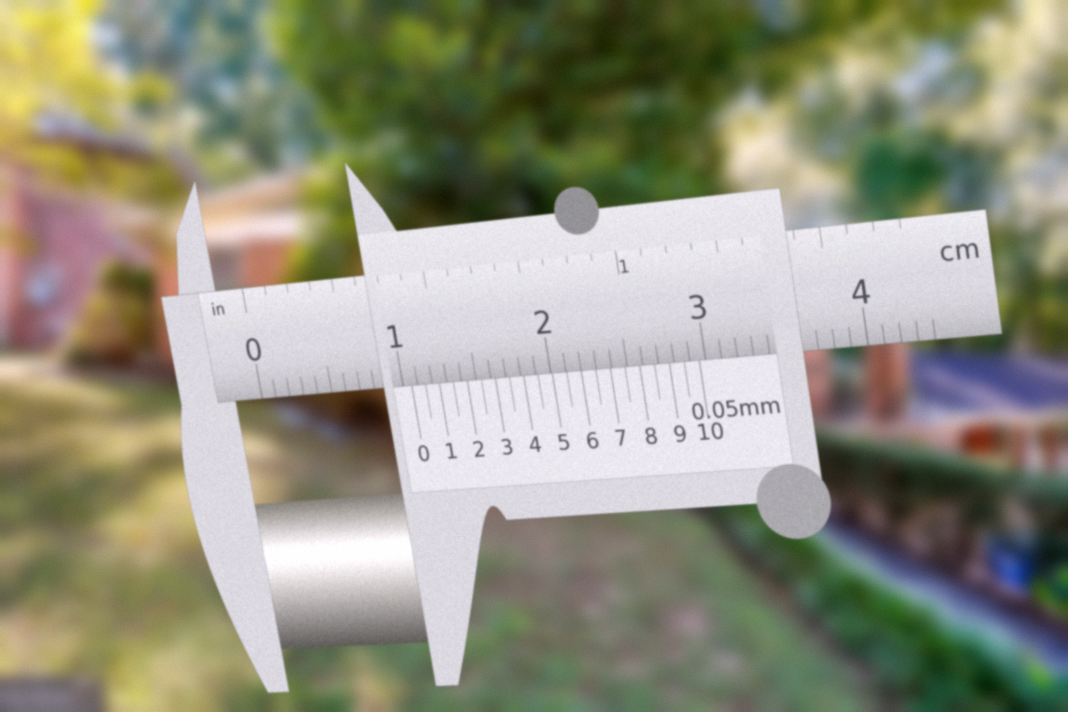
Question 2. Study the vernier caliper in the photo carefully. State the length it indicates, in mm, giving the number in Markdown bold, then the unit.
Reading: **10.6** mm
